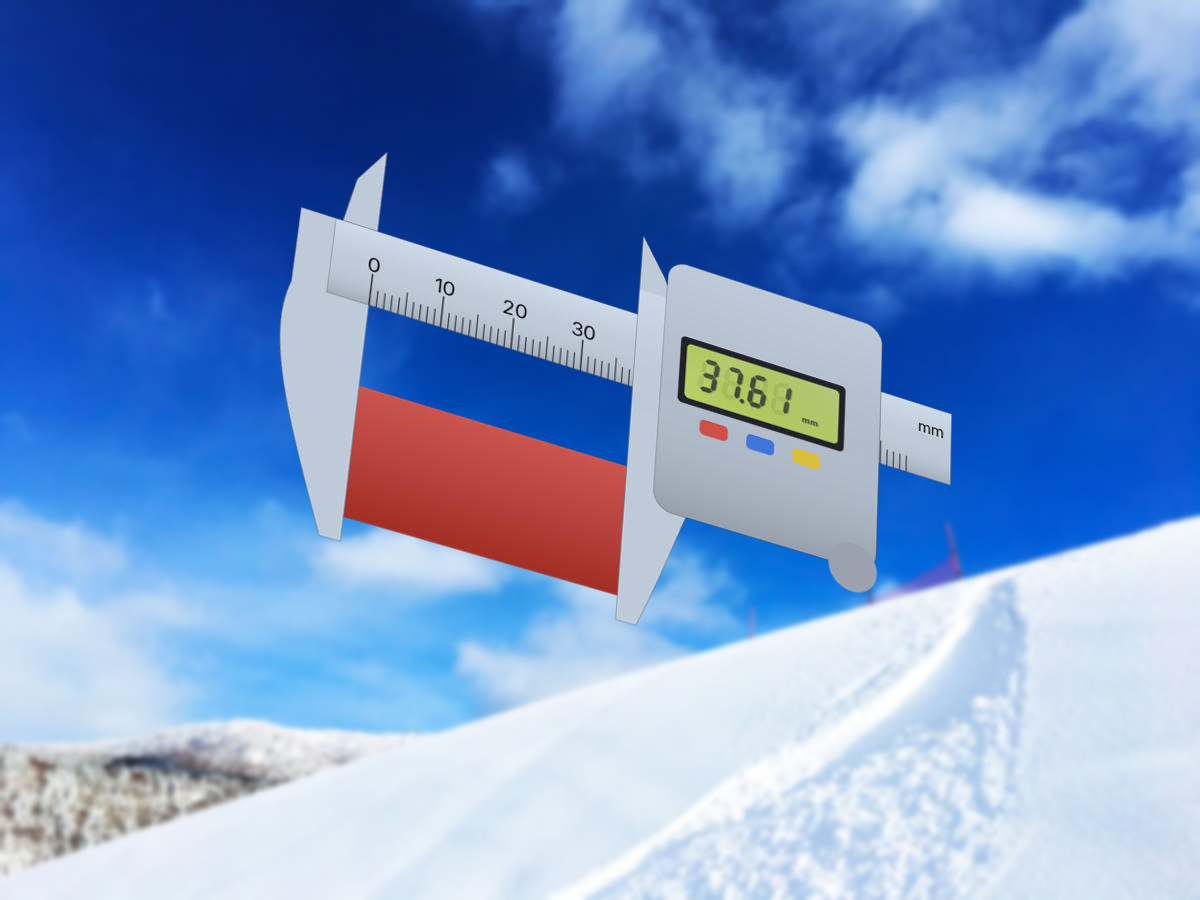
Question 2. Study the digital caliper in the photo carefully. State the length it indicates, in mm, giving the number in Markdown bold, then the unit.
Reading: **37.61** mm
